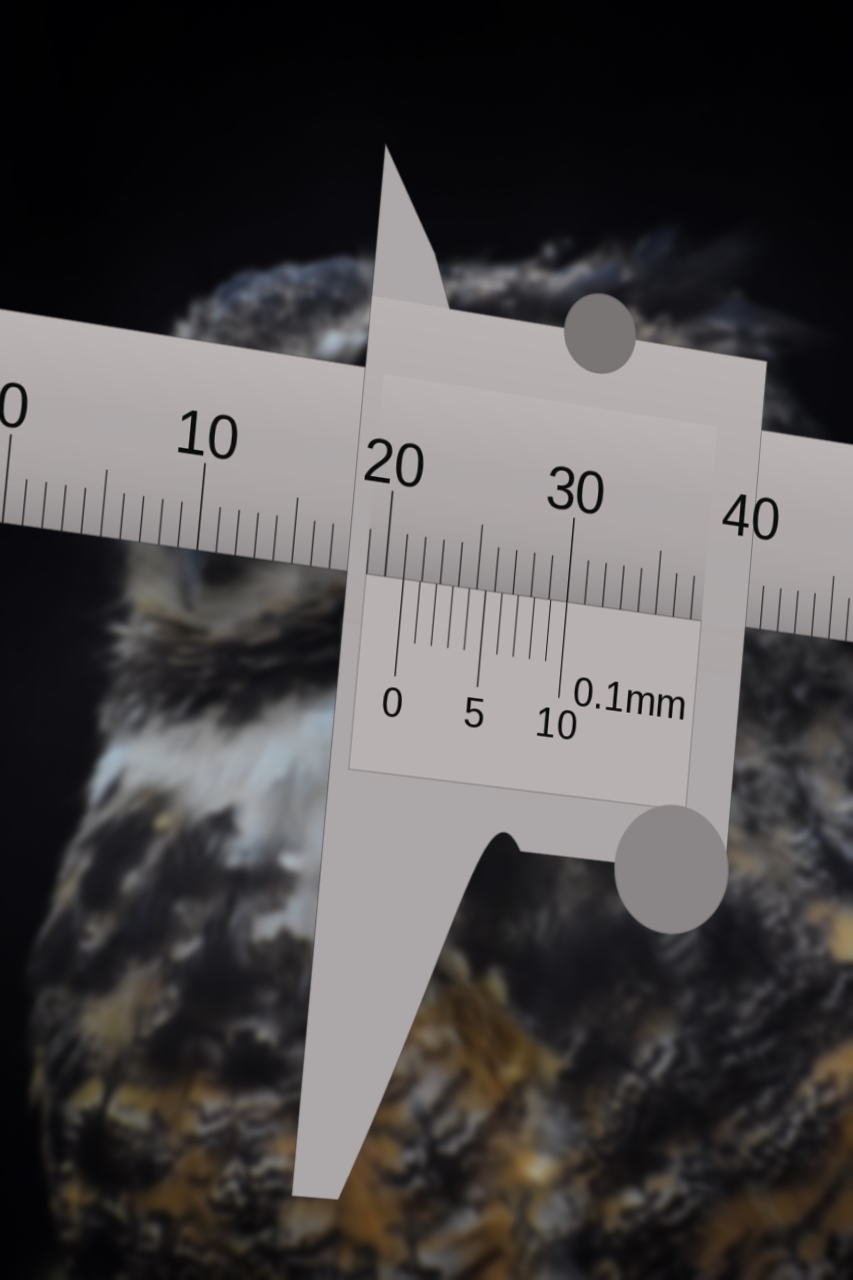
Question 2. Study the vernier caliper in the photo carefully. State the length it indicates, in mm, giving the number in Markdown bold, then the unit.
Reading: **21.0** mm
